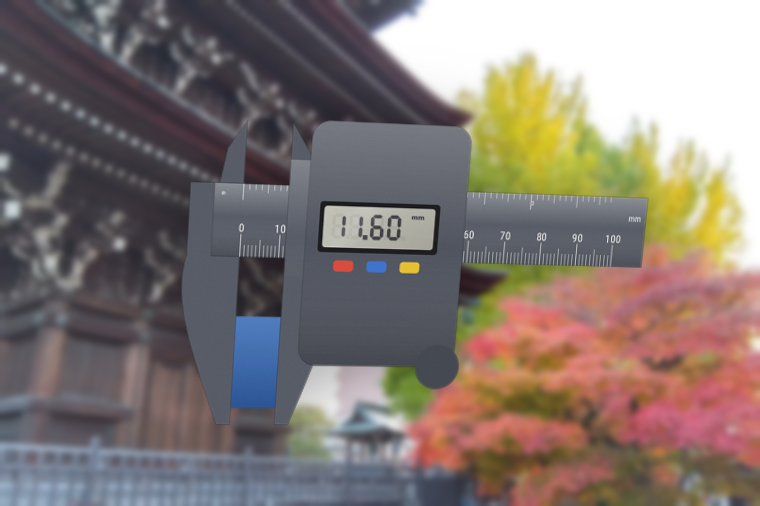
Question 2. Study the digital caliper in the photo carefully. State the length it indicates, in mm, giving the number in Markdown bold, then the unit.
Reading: **11.60** mm
